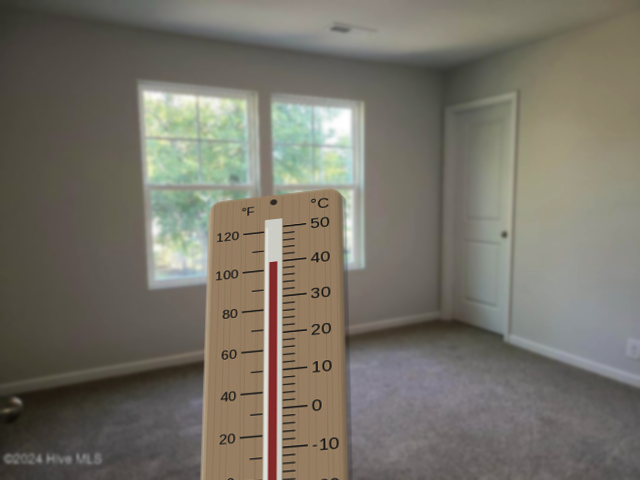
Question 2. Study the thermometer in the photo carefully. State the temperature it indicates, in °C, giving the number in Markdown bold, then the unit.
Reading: **40** °C
